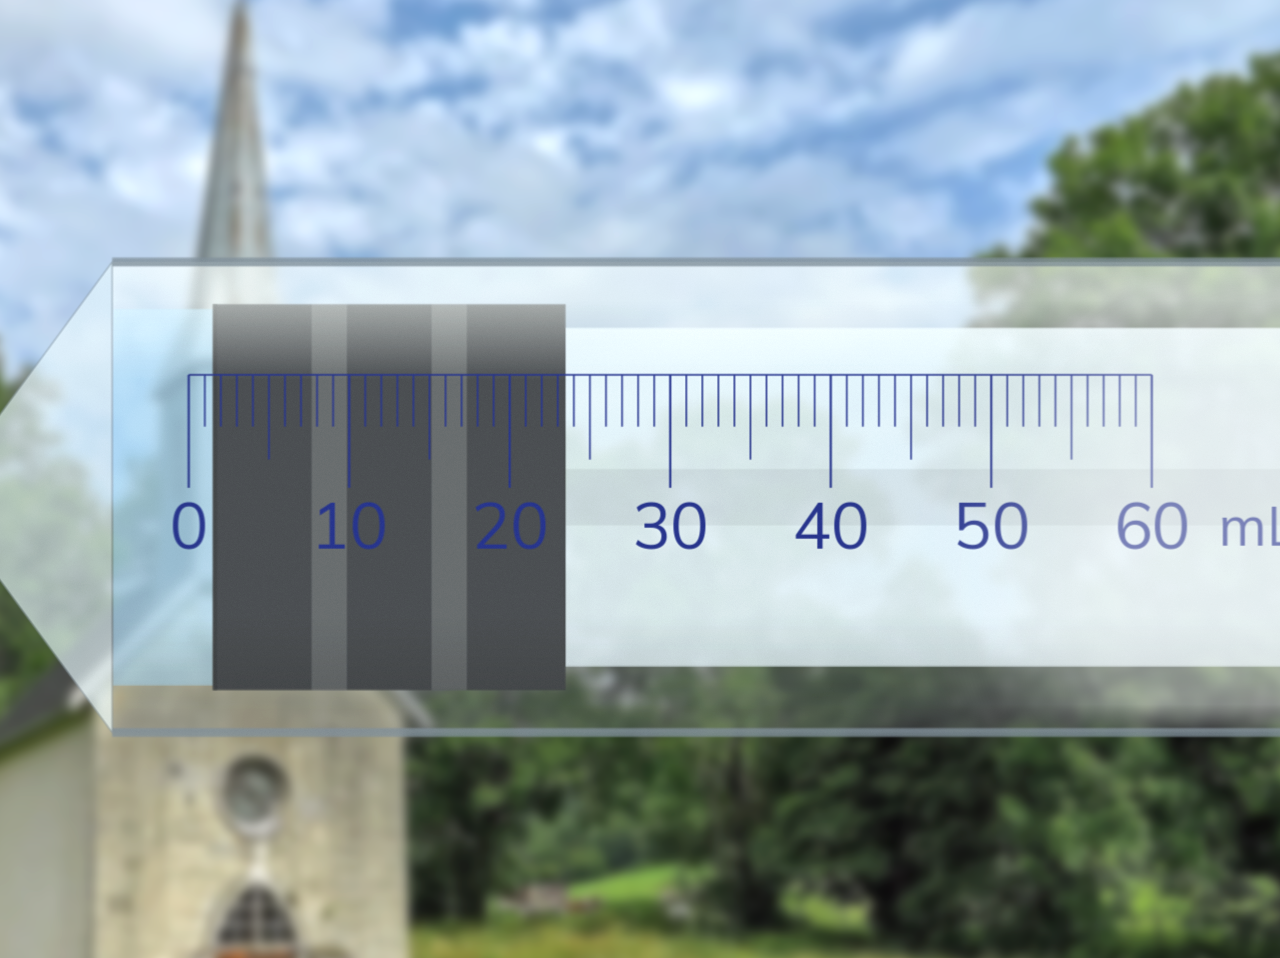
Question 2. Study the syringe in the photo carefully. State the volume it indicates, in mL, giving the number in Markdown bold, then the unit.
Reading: **1.5** mL
